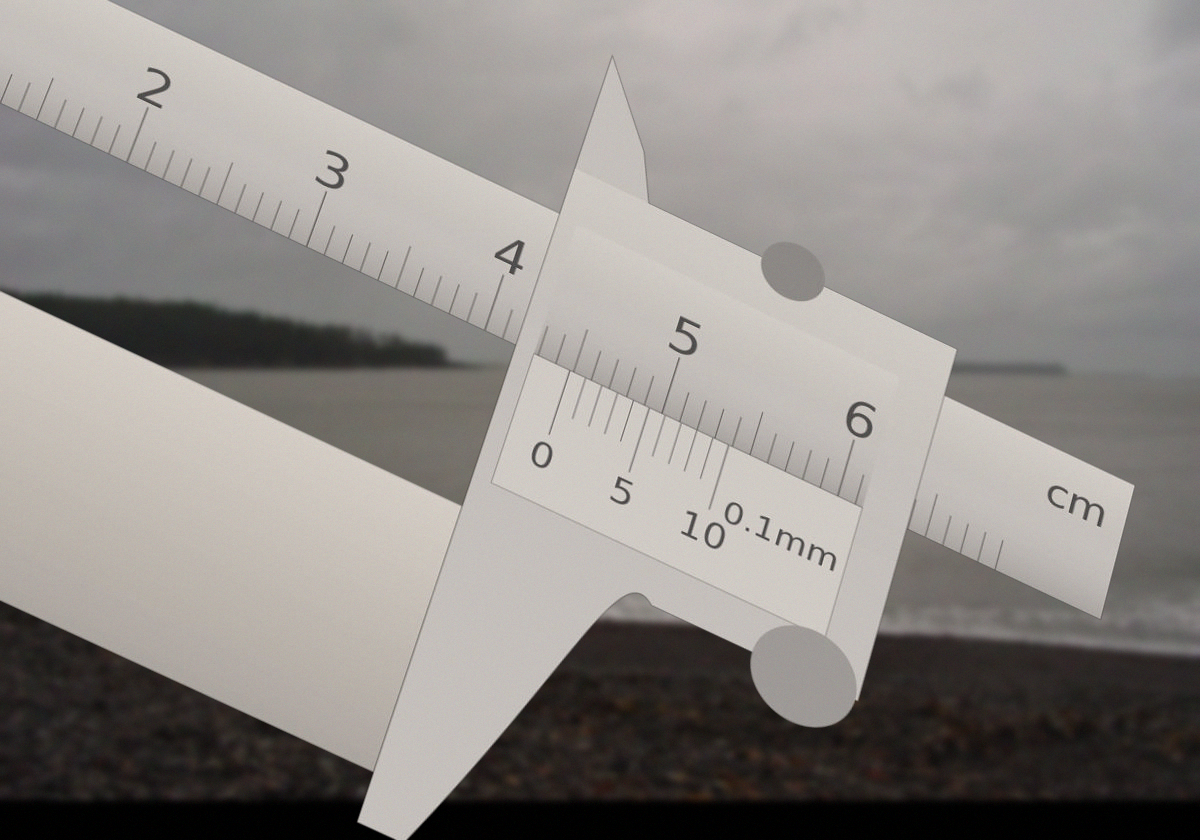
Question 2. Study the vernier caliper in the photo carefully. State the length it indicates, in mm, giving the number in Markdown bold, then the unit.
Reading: **44.8** mm
